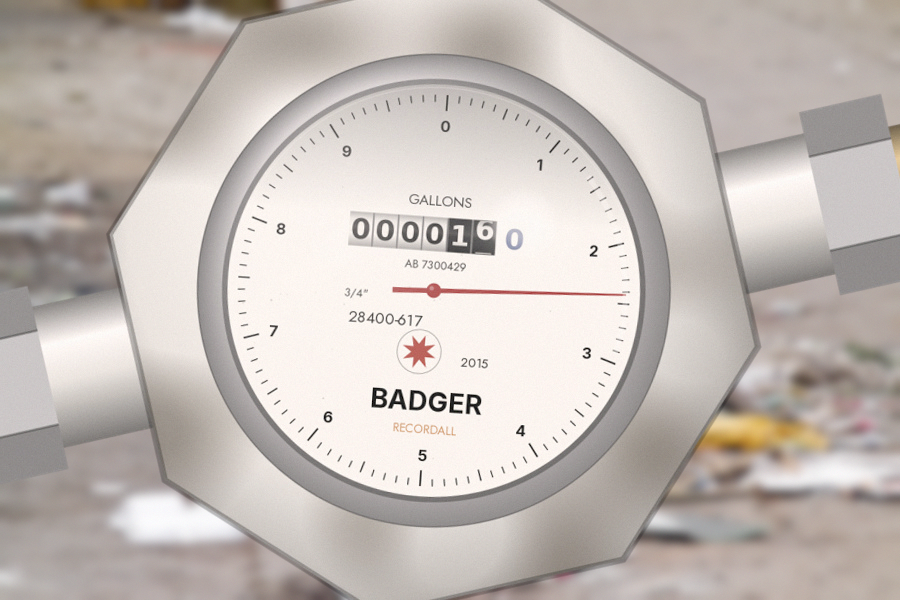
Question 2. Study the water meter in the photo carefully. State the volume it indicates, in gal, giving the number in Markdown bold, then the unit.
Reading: **162.4** gal
